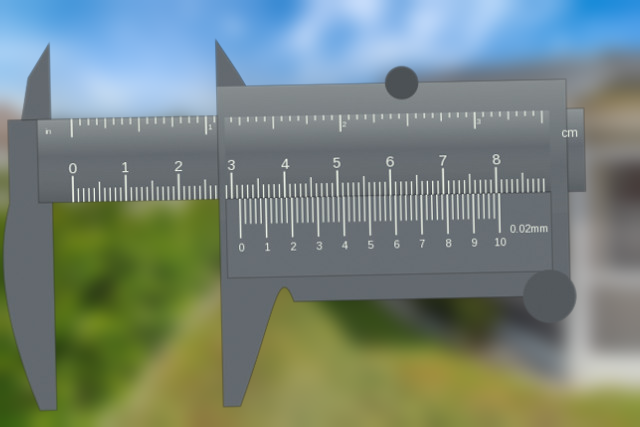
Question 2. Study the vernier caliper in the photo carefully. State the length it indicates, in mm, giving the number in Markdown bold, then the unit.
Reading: **31.5** mm
